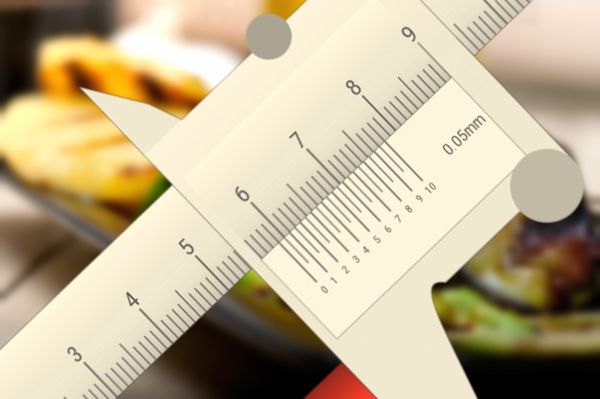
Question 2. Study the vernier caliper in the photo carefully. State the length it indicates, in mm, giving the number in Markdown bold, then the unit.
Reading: **59.0** mm
